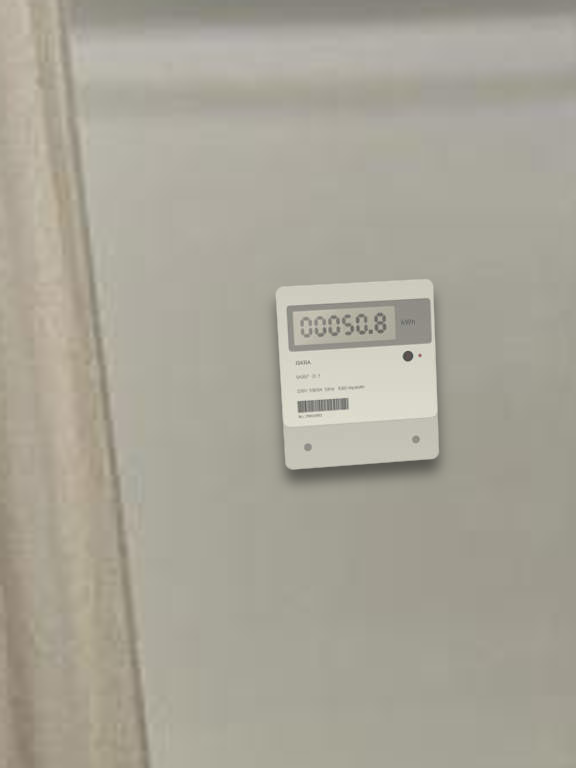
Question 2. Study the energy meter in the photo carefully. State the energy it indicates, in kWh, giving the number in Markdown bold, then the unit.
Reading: **50.8** kWh
